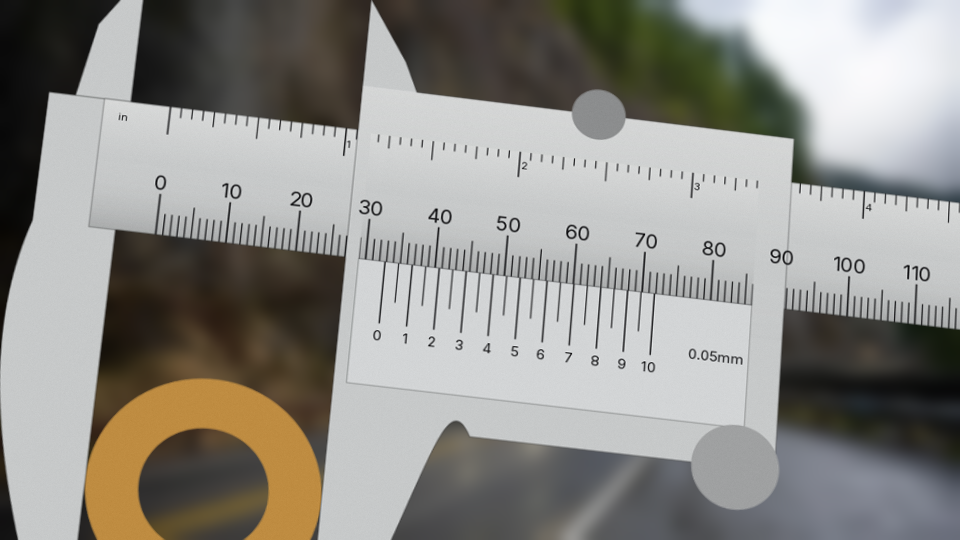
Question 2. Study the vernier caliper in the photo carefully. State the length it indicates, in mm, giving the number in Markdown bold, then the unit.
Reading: **32.8** mm
